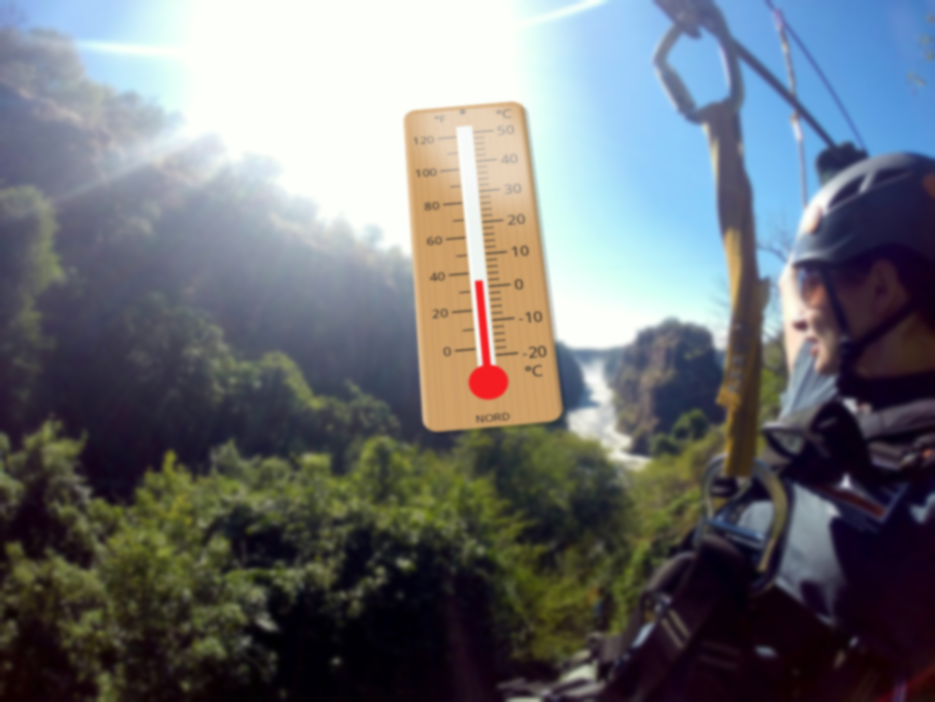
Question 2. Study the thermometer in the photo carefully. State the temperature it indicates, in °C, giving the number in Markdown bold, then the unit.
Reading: **2** °C
